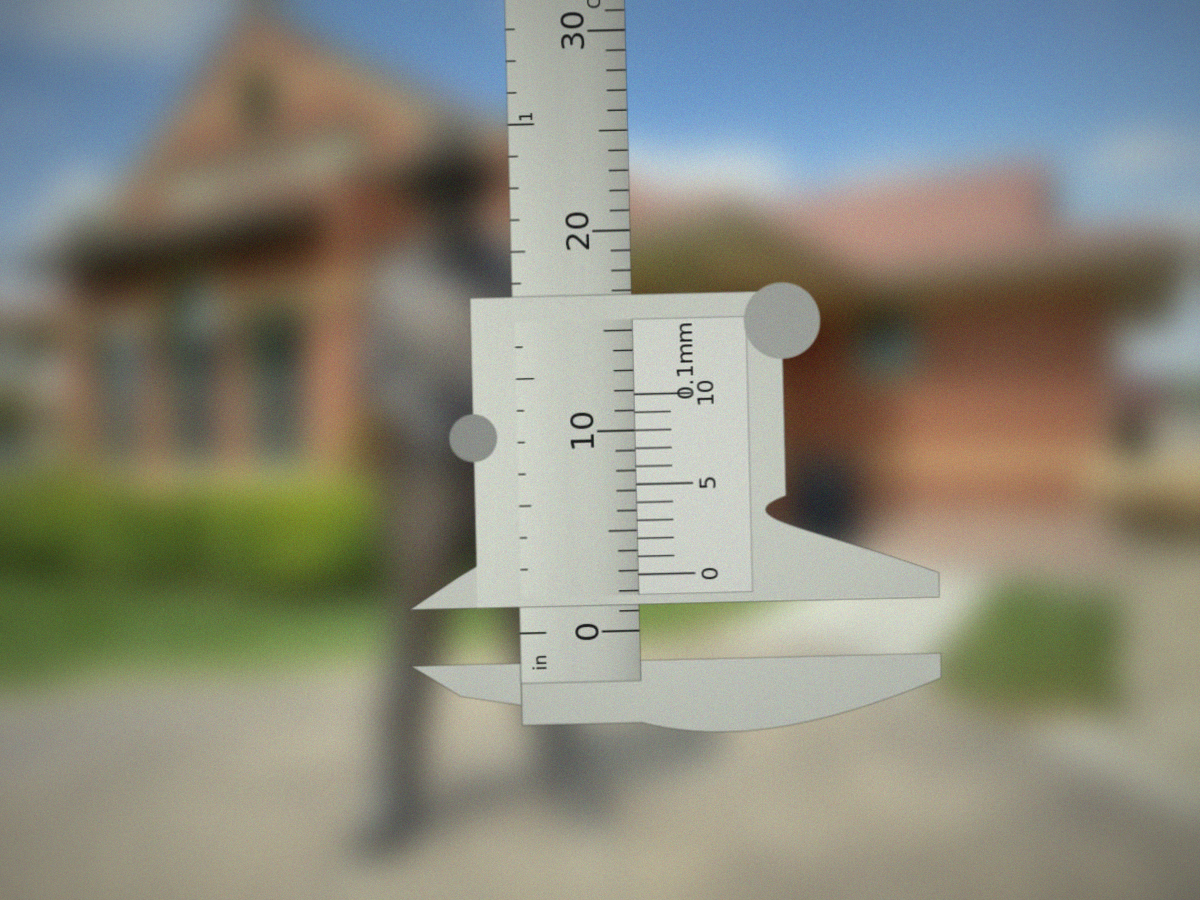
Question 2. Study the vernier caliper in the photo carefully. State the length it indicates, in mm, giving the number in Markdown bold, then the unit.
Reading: **2.8** mm
